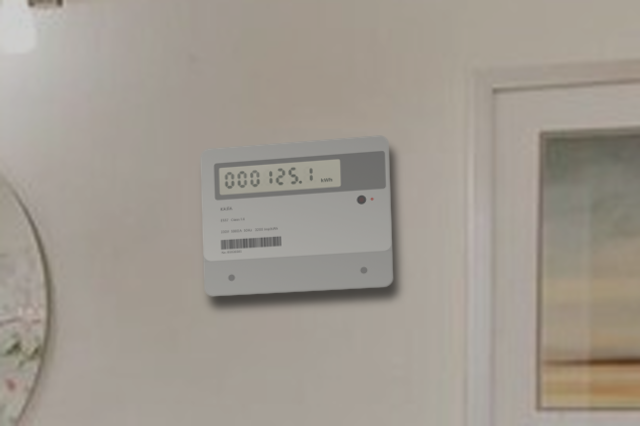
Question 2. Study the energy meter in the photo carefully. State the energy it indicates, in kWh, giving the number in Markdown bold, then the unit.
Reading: **125.1** kWh
